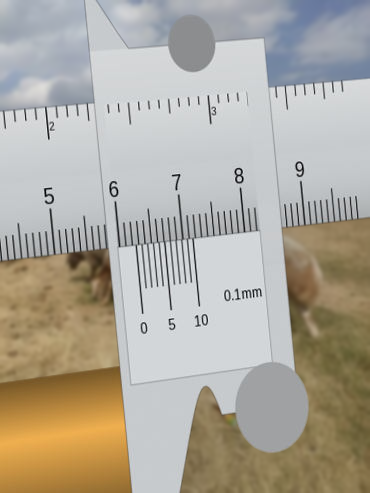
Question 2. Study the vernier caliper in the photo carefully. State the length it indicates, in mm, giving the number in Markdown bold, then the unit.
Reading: **62.6** mm
